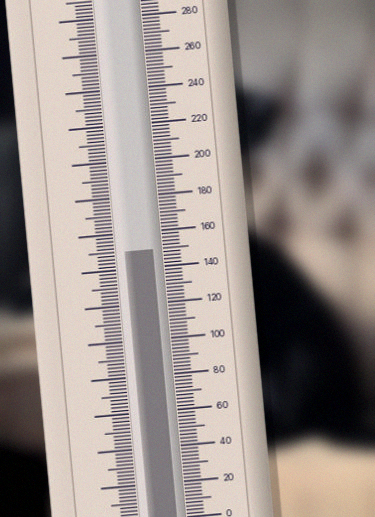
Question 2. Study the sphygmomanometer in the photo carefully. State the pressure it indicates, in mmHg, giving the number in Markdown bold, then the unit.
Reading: **150** mmHg
